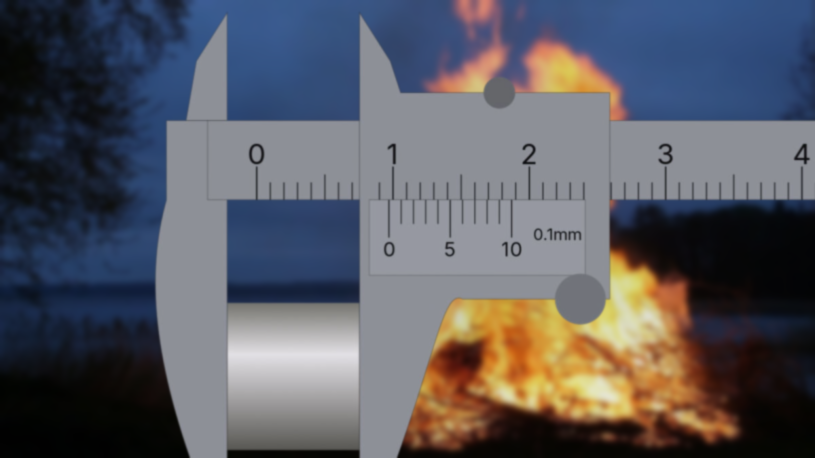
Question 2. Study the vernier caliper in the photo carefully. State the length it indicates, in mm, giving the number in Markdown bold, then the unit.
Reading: **9.7** mm
